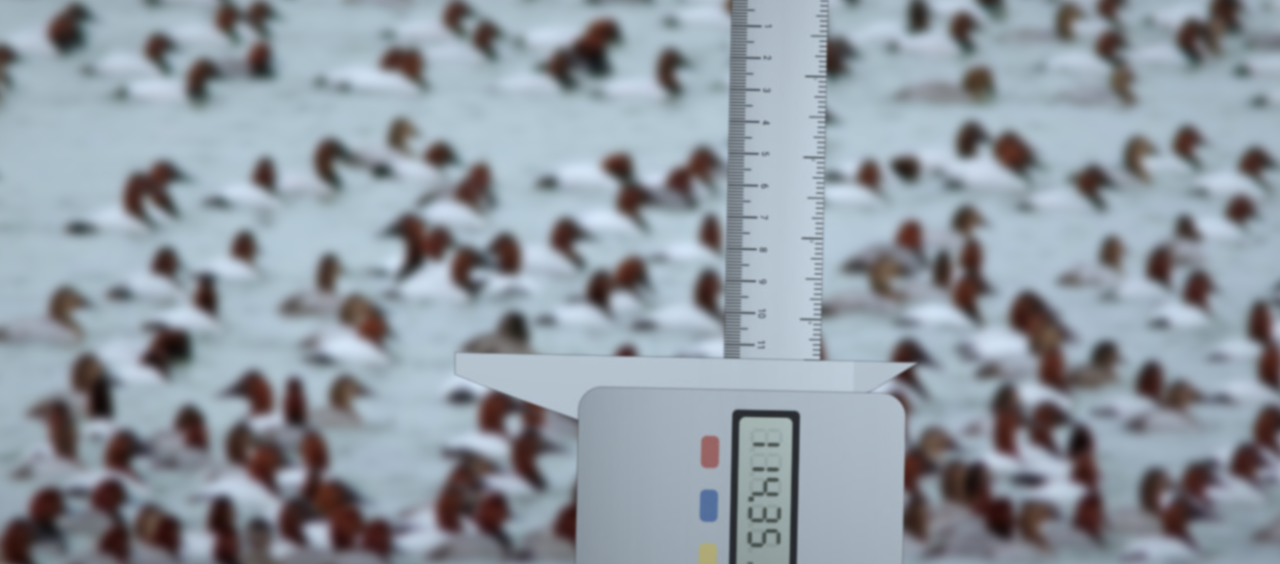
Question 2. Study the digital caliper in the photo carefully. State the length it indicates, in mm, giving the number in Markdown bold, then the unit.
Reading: **114.35** mm
